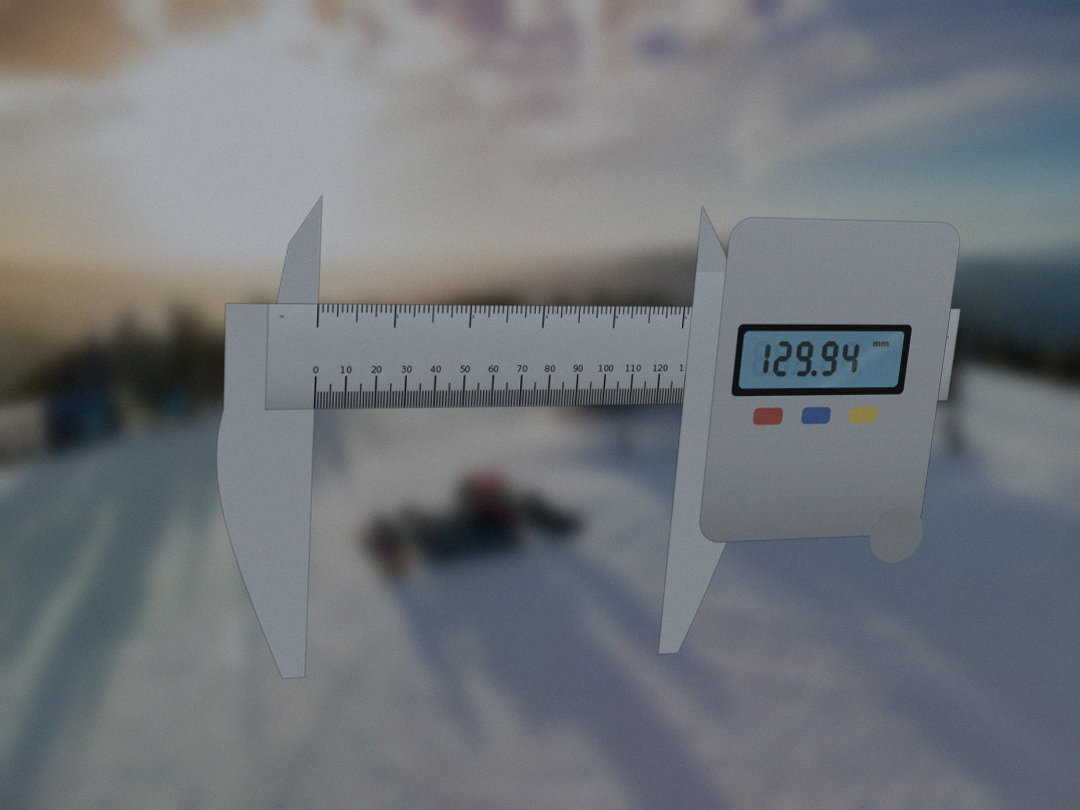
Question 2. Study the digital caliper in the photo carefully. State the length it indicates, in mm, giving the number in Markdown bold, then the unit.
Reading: **129.94** mm
